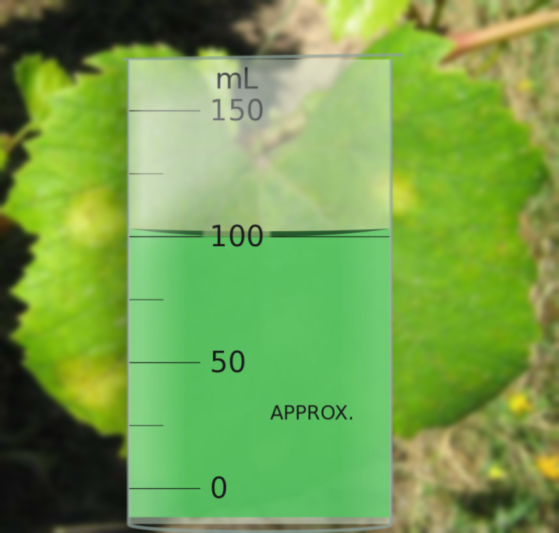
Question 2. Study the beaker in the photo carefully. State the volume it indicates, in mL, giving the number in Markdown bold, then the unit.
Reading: **100** mL
